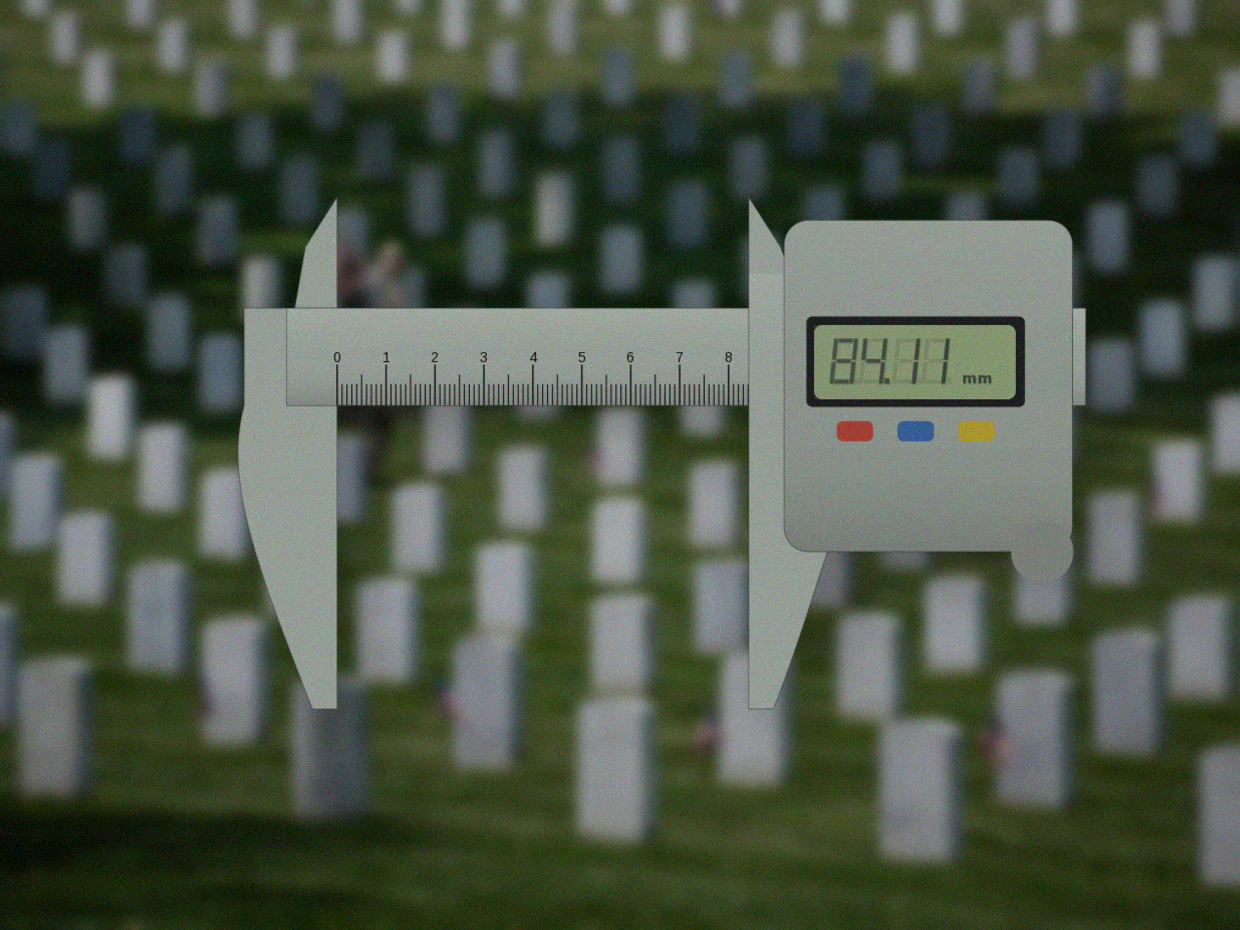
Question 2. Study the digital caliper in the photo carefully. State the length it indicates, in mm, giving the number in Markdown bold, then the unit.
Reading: **84.11** mm
